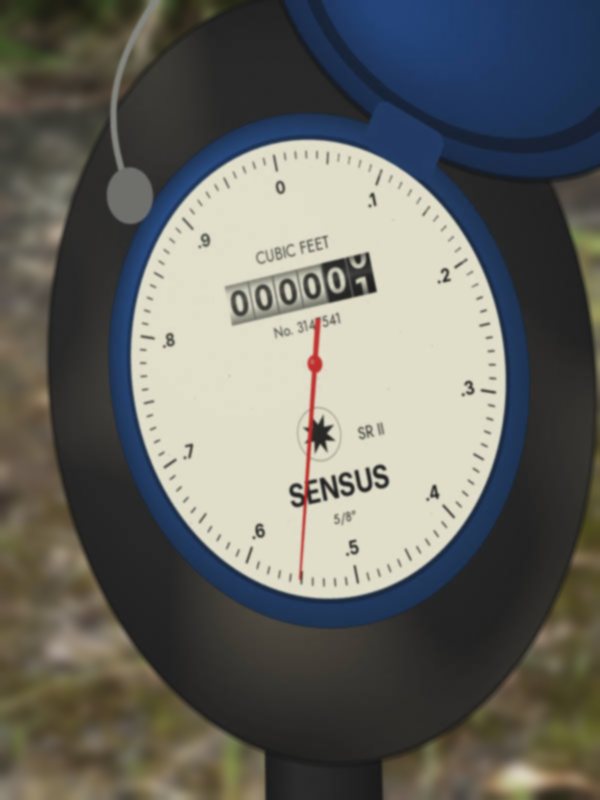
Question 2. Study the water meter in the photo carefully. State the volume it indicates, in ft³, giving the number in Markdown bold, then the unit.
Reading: **0.55** ft³
